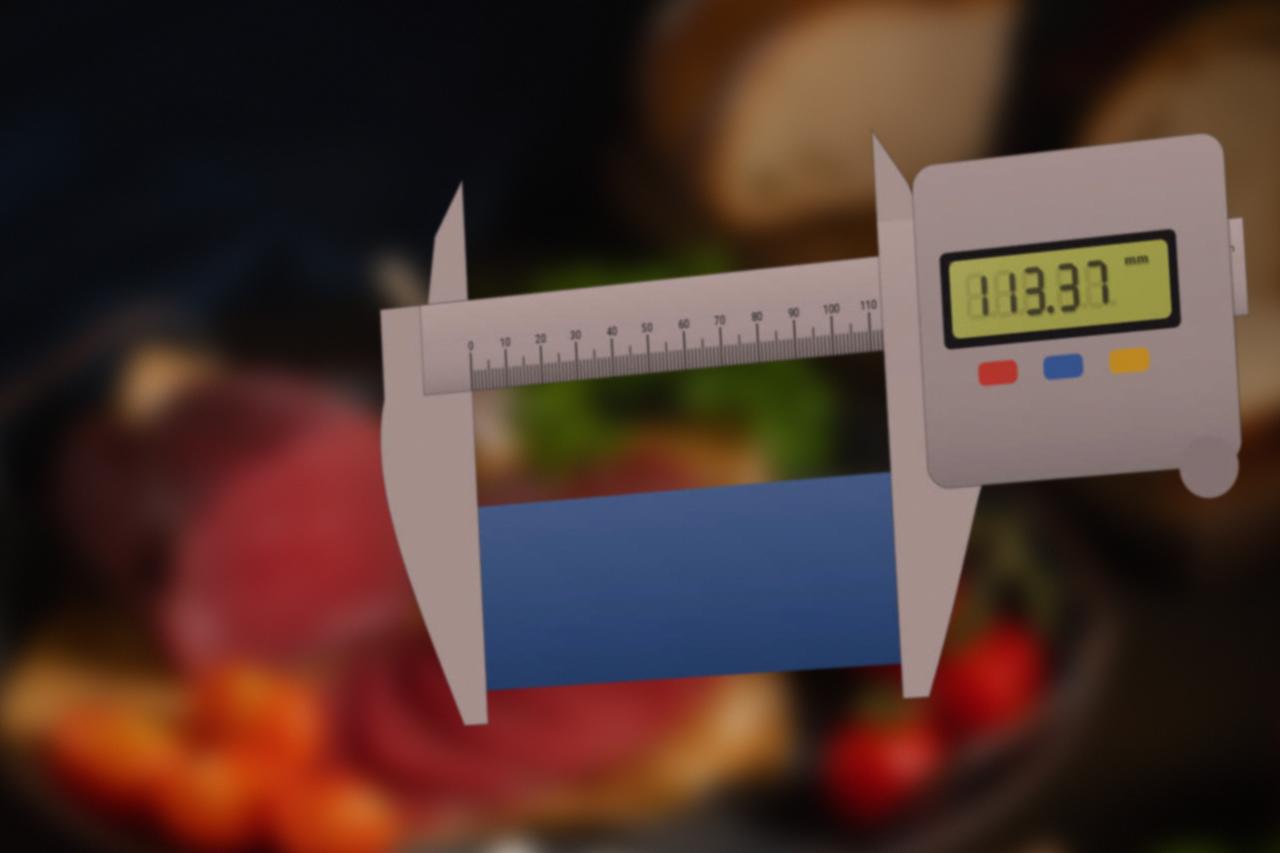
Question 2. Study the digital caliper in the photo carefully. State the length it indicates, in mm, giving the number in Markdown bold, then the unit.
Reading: **113.37** mm
